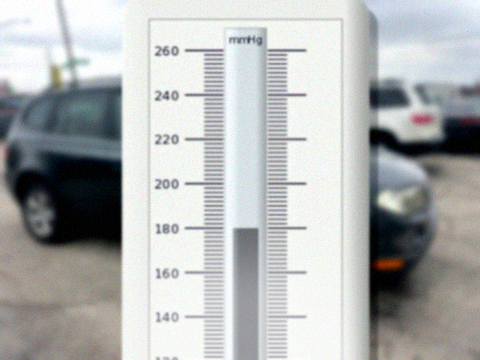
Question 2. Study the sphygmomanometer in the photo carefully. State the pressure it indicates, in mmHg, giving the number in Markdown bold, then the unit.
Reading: **180** mmHg
